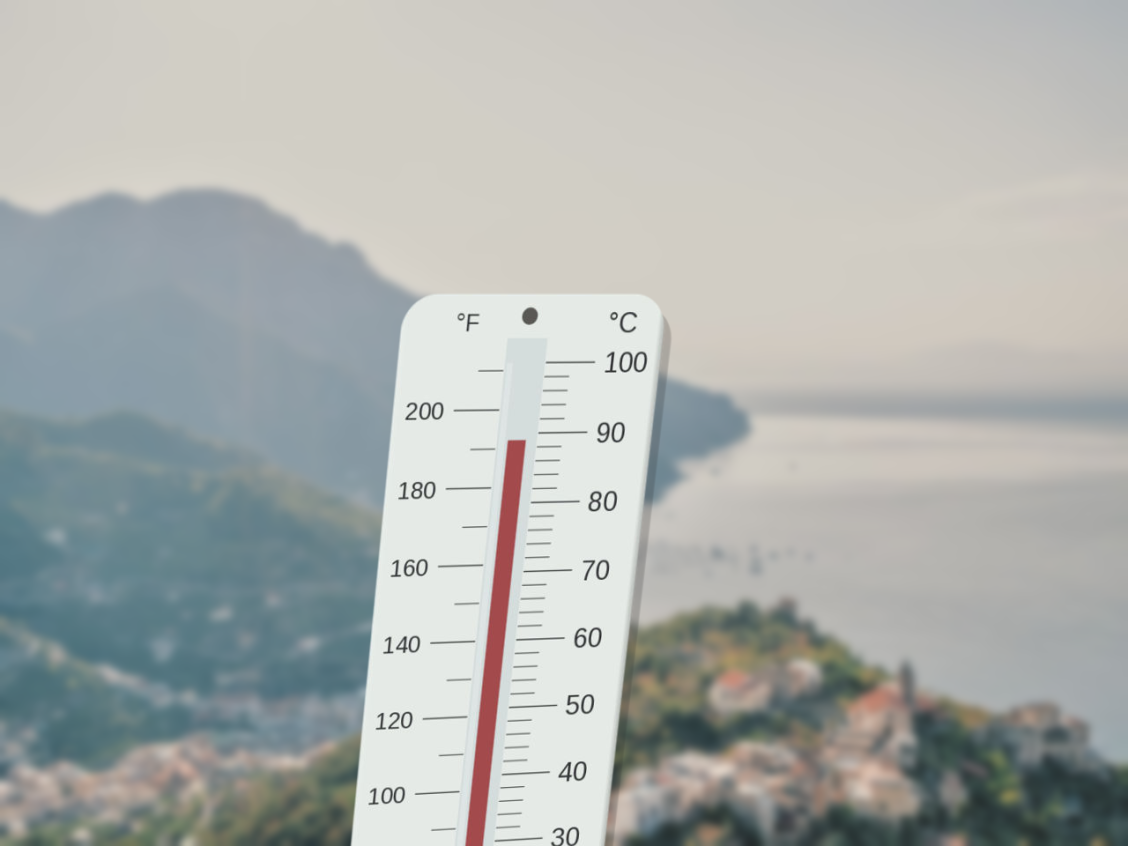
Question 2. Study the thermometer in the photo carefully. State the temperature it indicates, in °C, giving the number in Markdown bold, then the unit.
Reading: **89** °C
